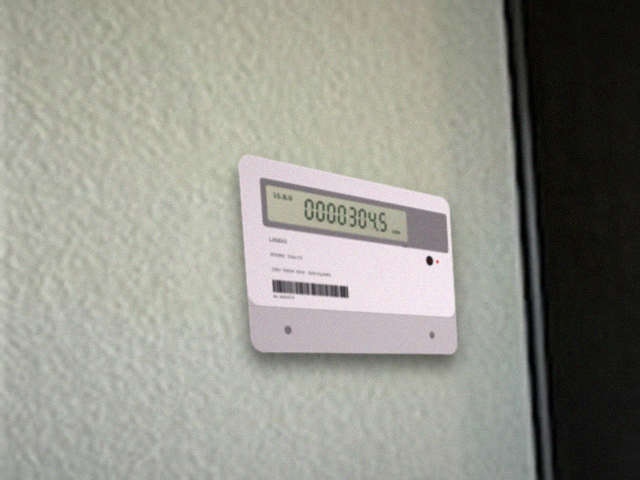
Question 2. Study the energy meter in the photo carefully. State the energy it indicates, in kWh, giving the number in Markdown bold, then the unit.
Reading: **304.5** kWh
